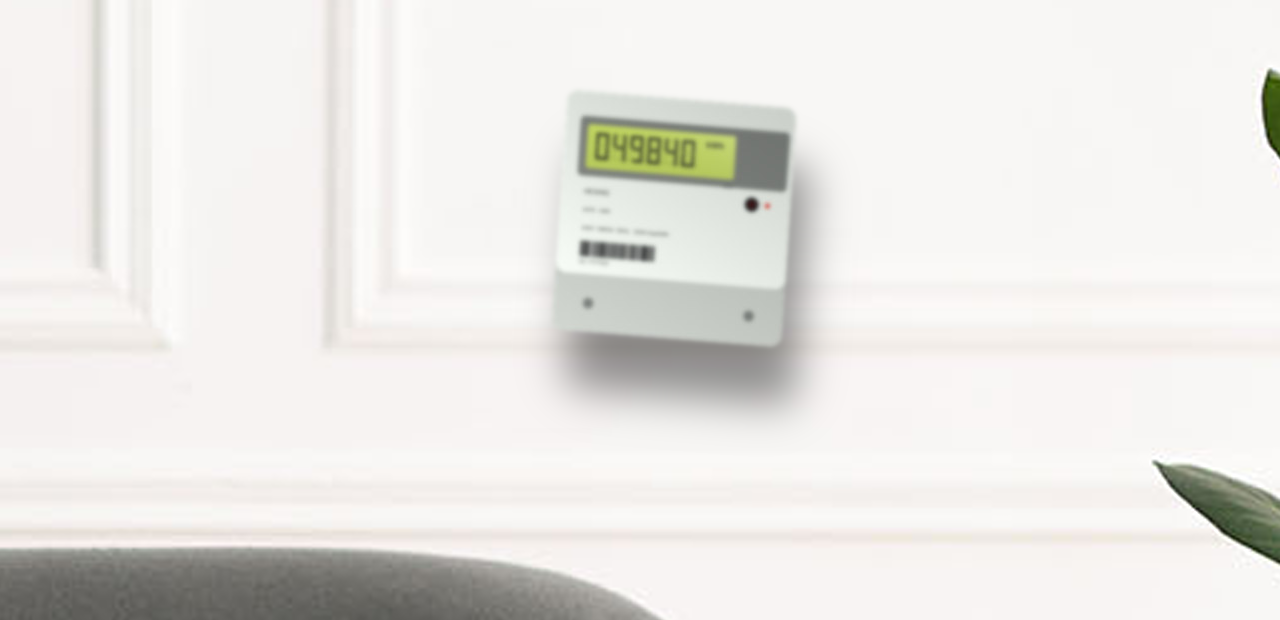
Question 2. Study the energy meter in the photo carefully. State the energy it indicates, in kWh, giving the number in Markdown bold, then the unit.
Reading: **49840** kWh
